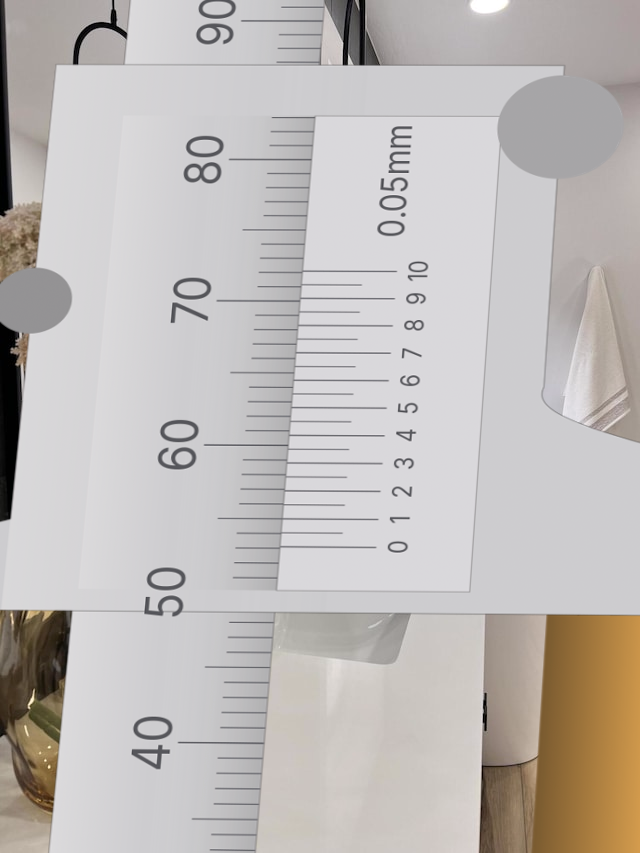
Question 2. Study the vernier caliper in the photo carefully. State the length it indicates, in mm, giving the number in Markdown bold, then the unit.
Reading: **53.1** mm
